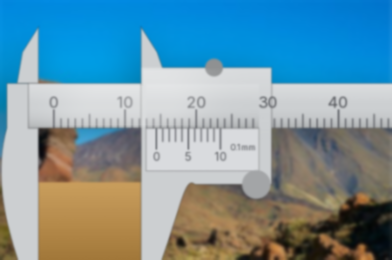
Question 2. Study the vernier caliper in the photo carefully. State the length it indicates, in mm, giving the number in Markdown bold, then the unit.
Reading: **14.4** mm
